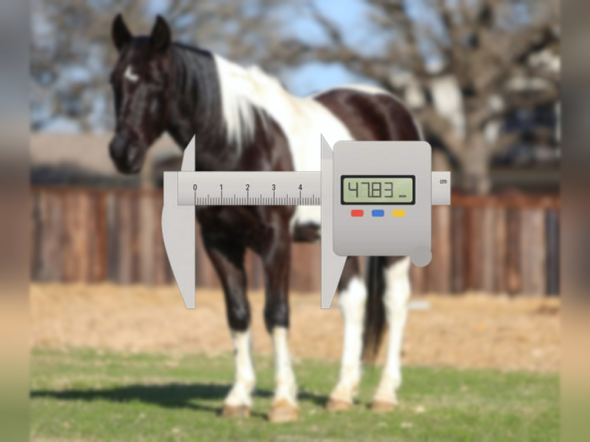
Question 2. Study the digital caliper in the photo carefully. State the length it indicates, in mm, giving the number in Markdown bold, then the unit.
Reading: **47.83** mm
